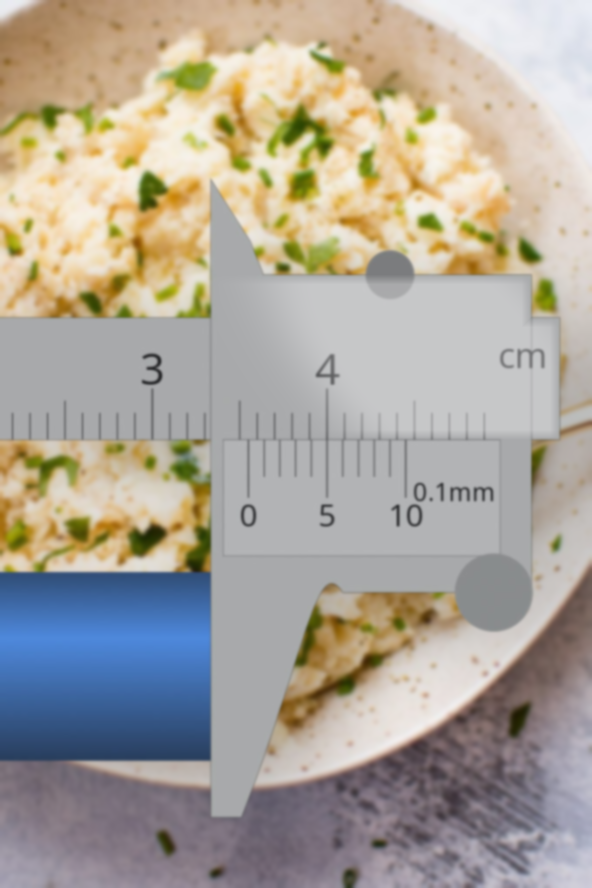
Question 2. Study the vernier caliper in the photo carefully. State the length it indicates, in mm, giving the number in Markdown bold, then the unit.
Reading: **35.5** mm
